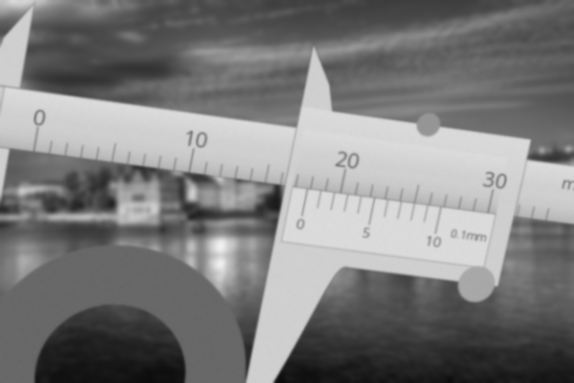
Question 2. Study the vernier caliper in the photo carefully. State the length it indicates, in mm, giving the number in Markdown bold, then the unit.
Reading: **17.8** mm
